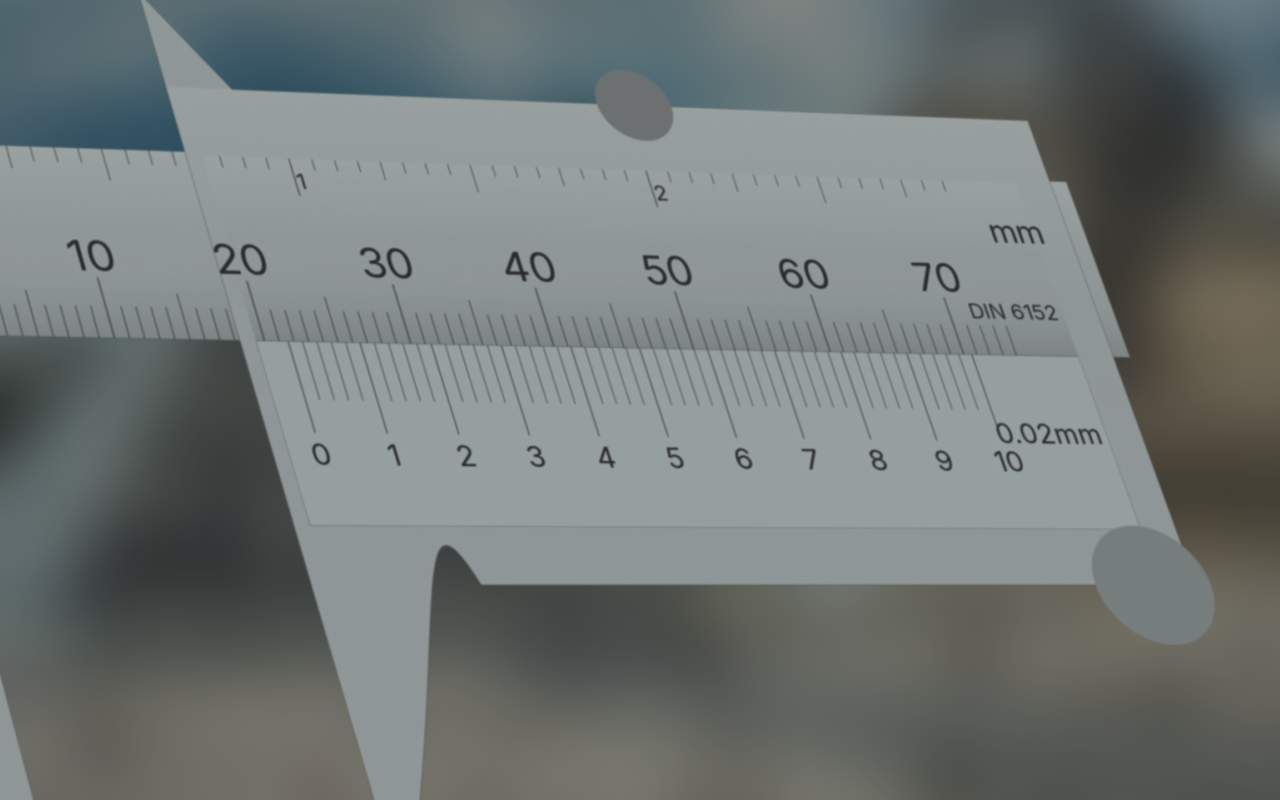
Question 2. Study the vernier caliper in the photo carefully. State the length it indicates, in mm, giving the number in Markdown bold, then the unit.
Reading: **21.6** mm
